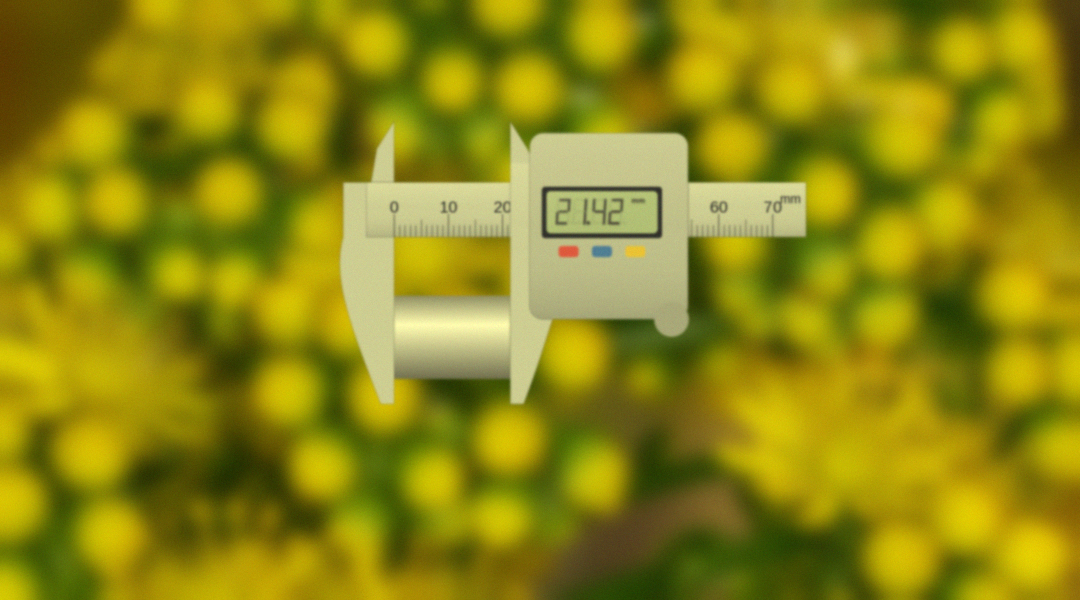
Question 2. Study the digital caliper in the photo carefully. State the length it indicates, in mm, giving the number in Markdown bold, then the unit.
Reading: **21.42** mm
